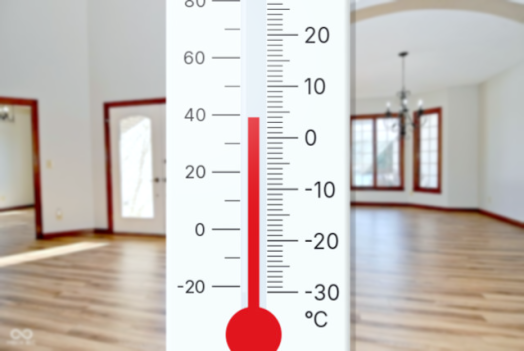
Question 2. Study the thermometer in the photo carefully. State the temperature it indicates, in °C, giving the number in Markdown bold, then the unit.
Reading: **4** °C
